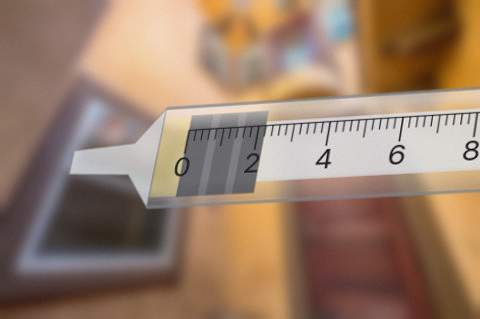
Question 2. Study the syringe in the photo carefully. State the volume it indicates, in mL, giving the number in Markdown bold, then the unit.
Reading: **0** mL
